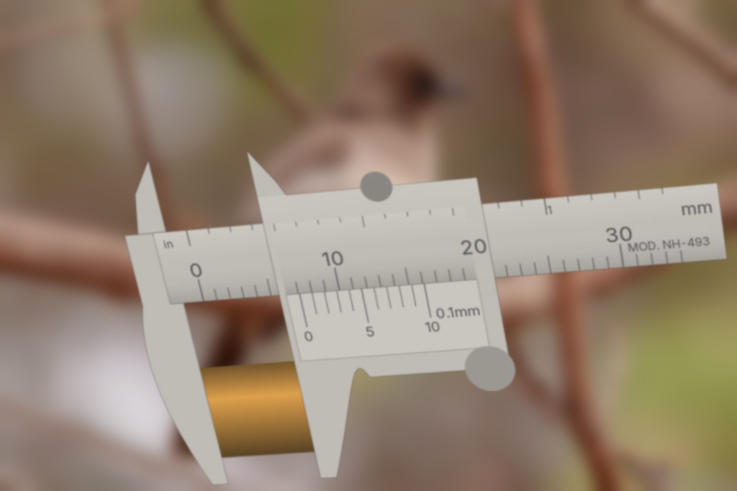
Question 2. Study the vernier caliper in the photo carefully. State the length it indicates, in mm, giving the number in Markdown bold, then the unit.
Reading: **7.1** mm
